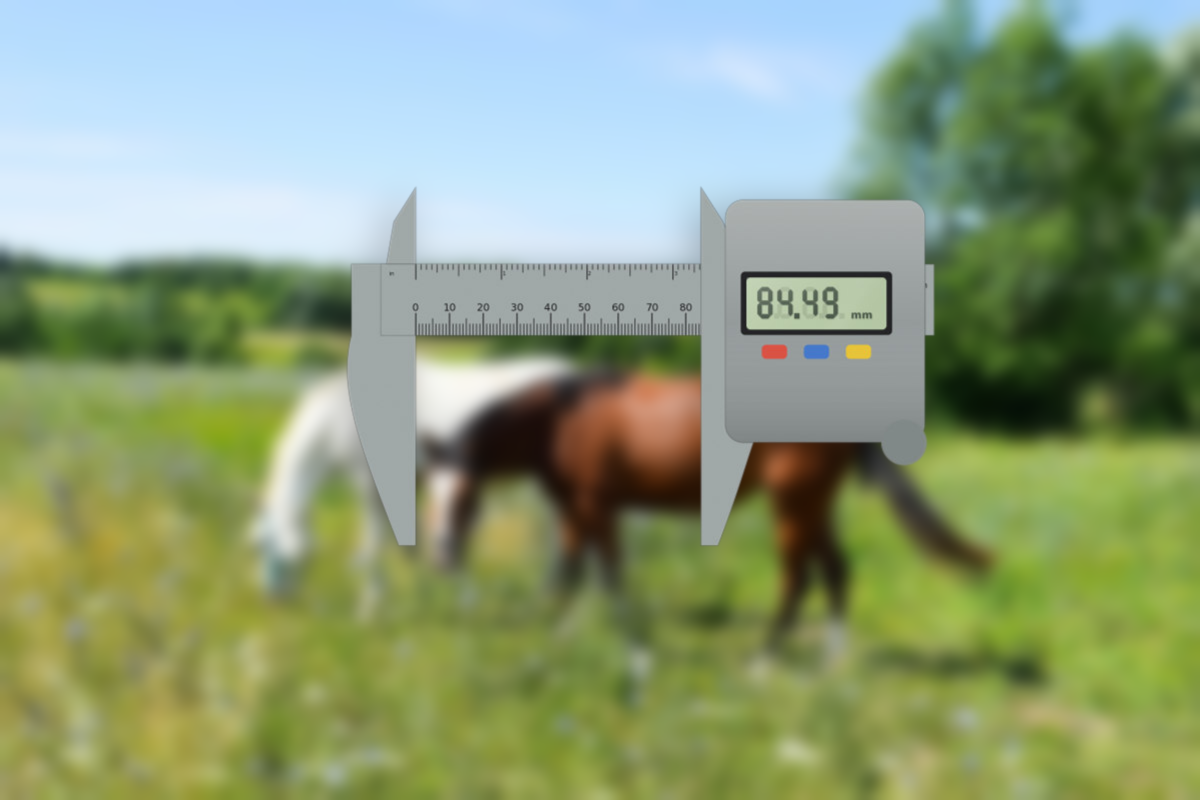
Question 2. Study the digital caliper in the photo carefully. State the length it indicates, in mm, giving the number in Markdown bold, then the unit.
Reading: **84.49** mm
